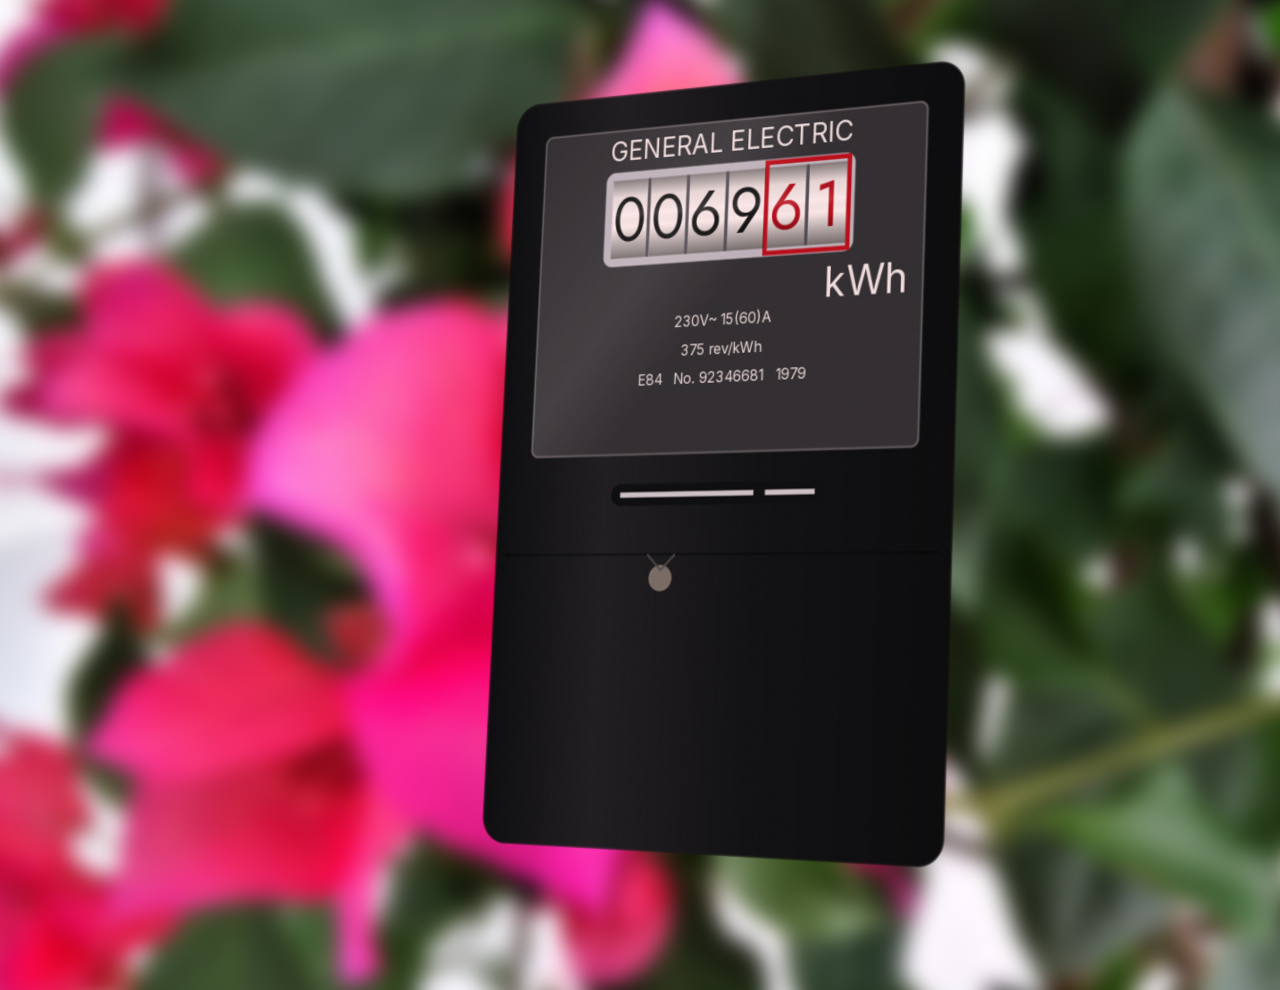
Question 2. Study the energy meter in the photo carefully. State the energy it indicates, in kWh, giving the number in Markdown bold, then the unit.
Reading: **69.61** kWh
